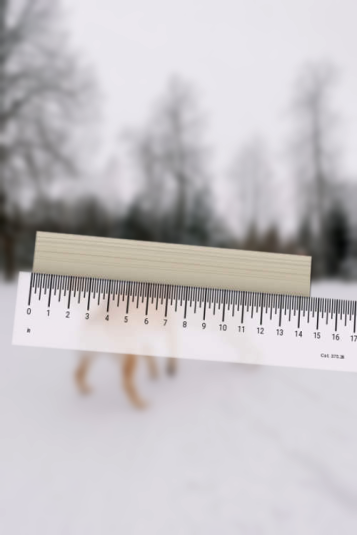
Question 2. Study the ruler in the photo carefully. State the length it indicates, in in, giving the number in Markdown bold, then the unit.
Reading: **14.5** in
